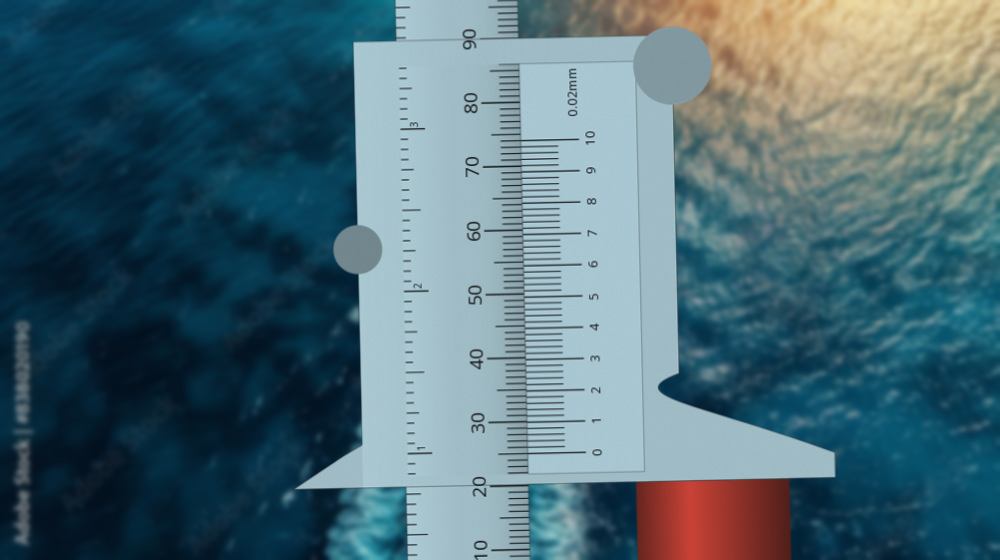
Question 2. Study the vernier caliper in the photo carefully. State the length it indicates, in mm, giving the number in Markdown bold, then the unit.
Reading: **25.0** mm
